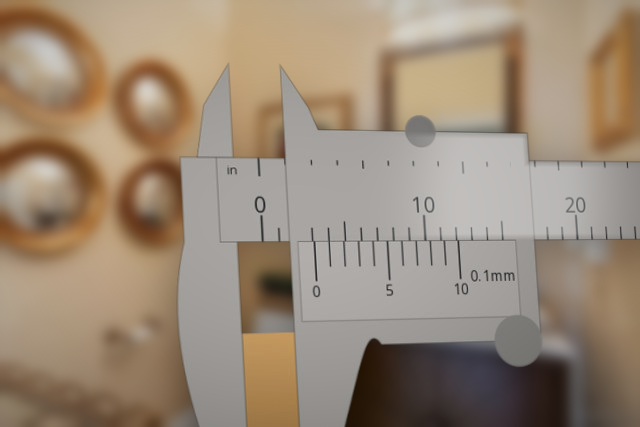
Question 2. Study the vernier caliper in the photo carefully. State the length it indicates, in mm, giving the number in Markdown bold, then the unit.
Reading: **3.1** mm
